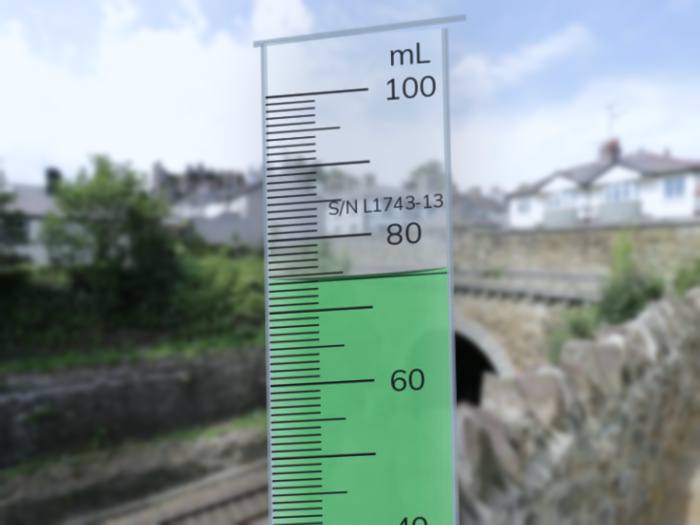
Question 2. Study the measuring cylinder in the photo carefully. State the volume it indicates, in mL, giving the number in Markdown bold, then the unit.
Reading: **74** mL
